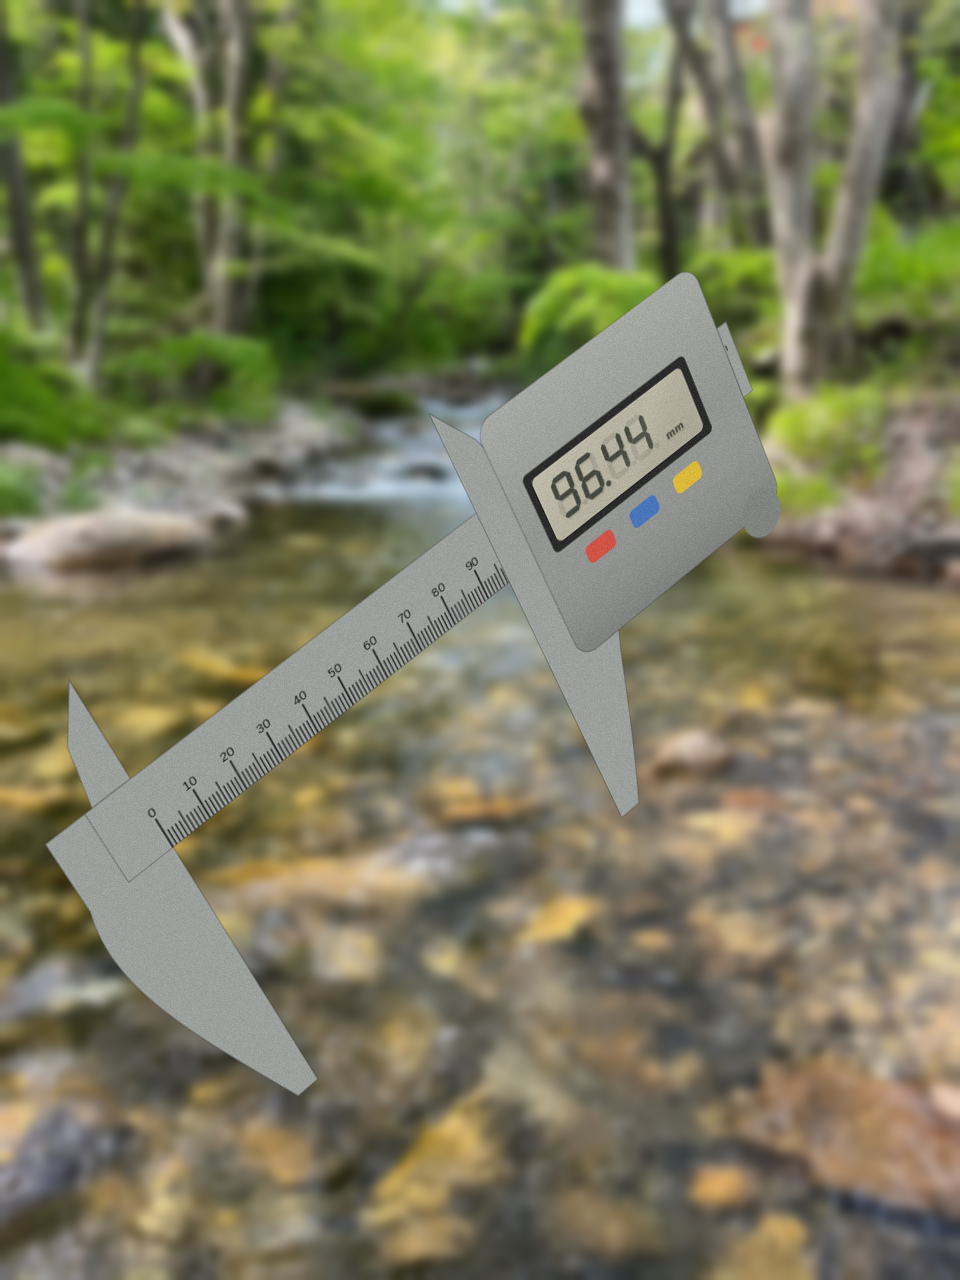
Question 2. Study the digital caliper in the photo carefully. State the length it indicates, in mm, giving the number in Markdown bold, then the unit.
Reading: **96.44** mm
